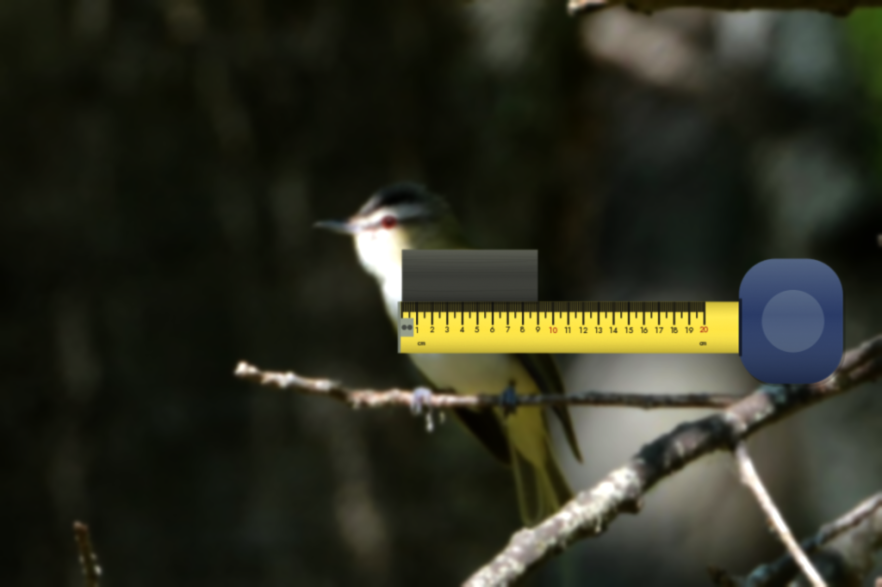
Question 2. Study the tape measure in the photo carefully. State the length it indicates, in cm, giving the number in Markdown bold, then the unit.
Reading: **9** cm
